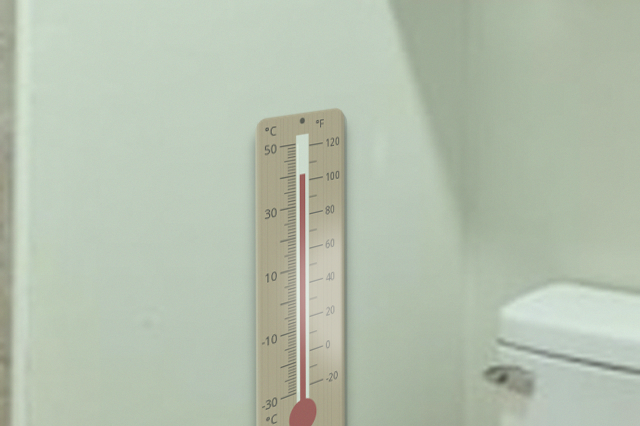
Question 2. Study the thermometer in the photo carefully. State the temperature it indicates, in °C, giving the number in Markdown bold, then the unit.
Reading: **40** °C
